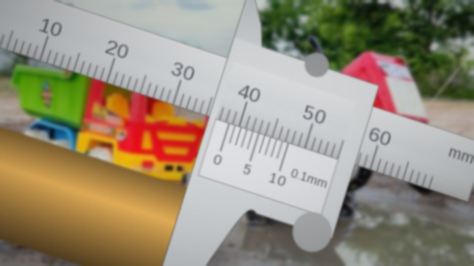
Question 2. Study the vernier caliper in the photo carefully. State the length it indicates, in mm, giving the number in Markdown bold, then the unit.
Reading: **38.5** mm
